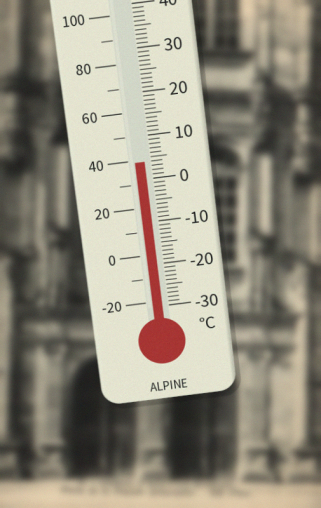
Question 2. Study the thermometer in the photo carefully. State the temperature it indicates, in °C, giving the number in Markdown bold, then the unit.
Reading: **4** °C
